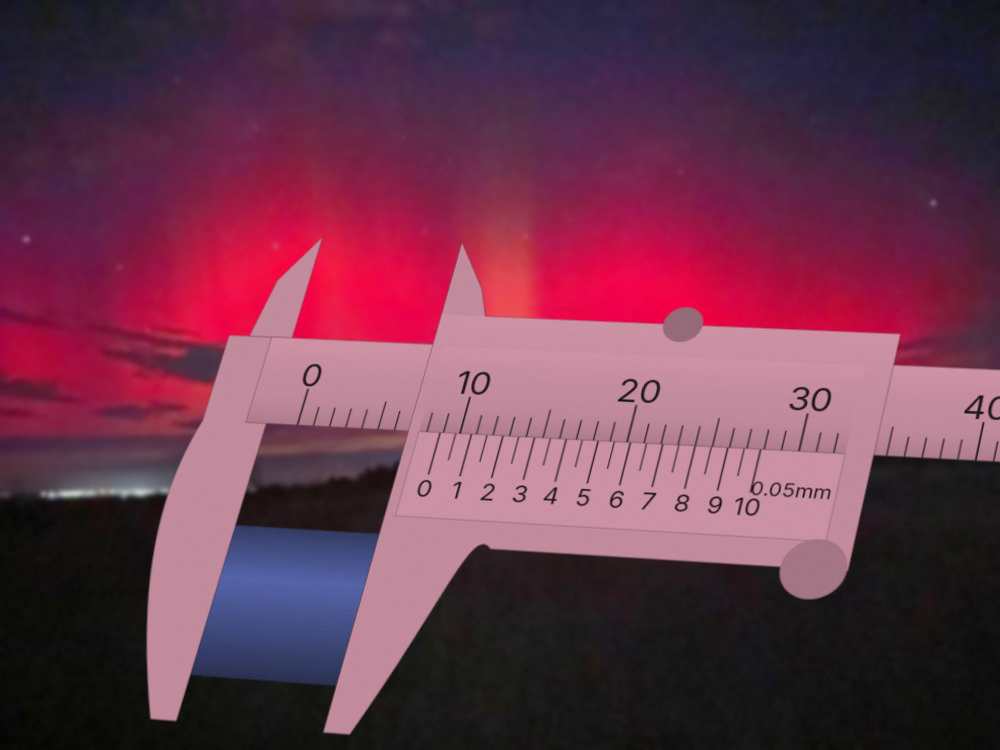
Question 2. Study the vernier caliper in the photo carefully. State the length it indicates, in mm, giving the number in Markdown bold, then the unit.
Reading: **8.8** mm
